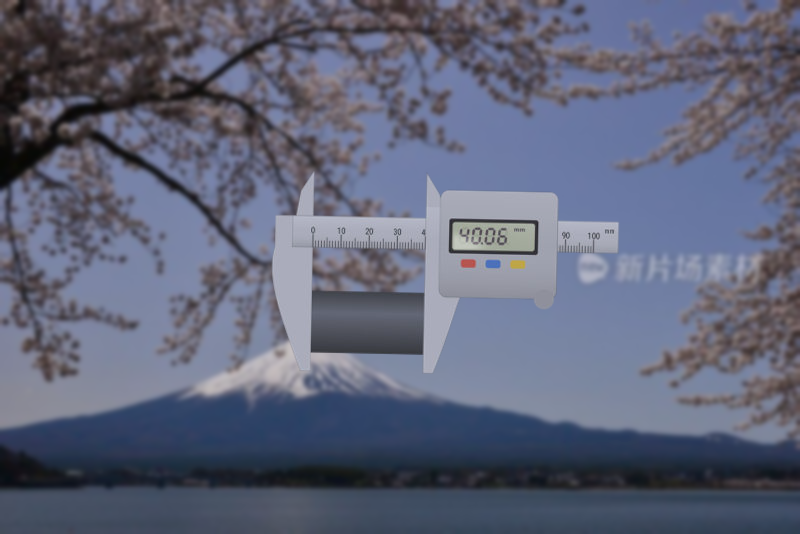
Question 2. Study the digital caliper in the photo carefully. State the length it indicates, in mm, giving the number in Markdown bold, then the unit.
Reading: **40.06** mm
